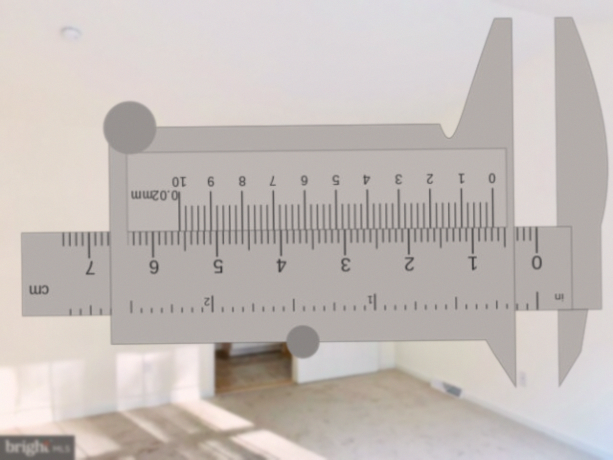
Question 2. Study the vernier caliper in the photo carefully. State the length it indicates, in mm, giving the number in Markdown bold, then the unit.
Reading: **6.8** mm
